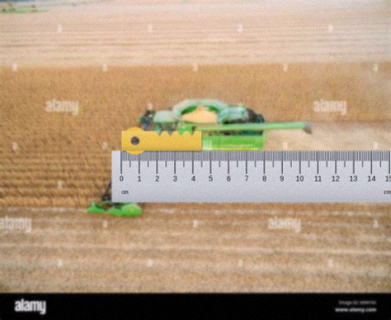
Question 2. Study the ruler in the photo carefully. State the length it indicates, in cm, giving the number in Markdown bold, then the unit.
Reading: **4.5** cm
